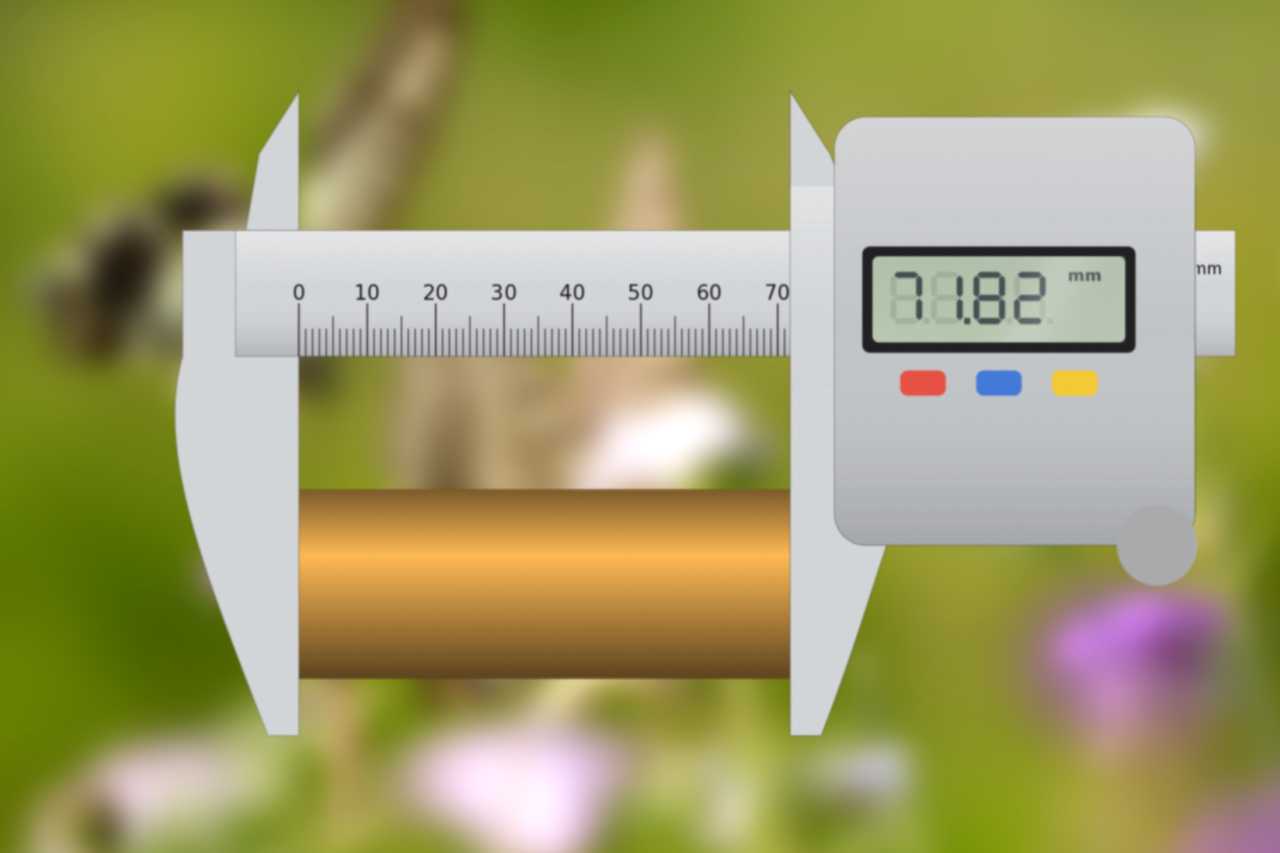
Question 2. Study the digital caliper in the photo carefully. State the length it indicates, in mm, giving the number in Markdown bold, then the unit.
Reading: **71.82** mm
